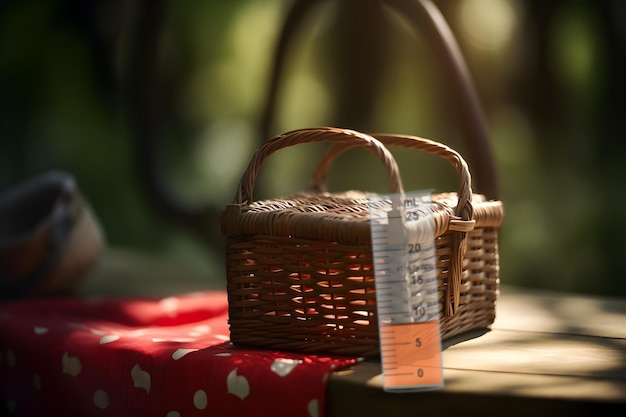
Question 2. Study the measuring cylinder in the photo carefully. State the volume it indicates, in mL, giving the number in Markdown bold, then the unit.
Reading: **8** mL
